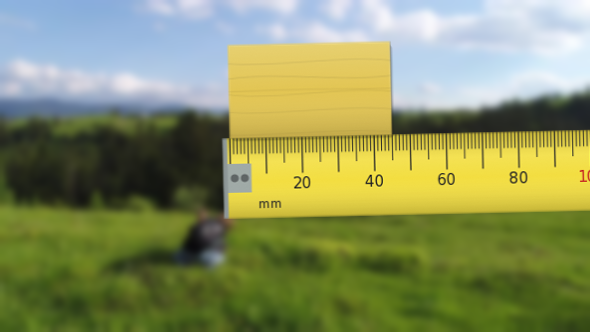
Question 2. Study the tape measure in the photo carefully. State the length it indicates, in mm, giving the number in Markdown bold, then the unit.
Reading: **45** mm
